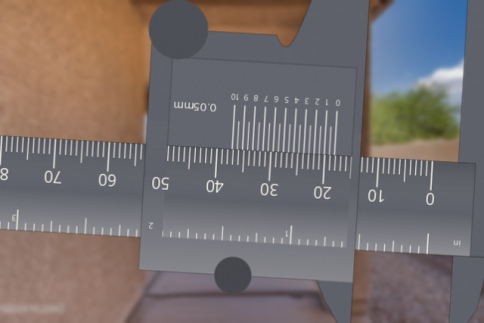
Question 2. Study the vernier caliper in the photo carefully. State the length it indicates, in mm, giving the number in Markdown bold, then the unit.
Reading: **18.2** mm
